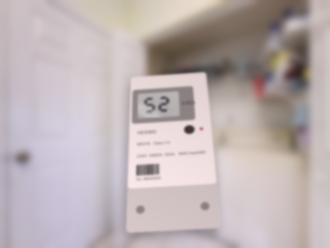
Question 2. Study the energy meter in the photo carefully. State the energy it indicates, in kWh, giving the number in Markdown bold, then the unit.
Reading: **52** kWh
